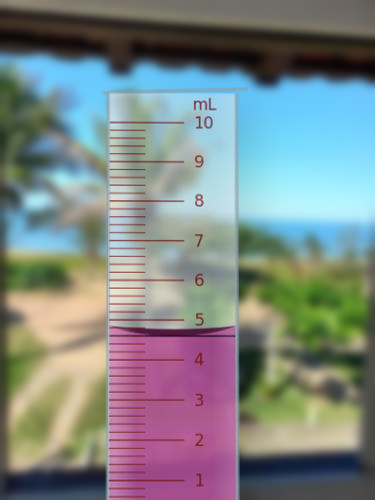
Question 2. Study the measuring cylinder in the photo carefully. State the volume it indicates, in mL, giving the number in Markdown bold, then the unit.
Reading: **4.6** mL
